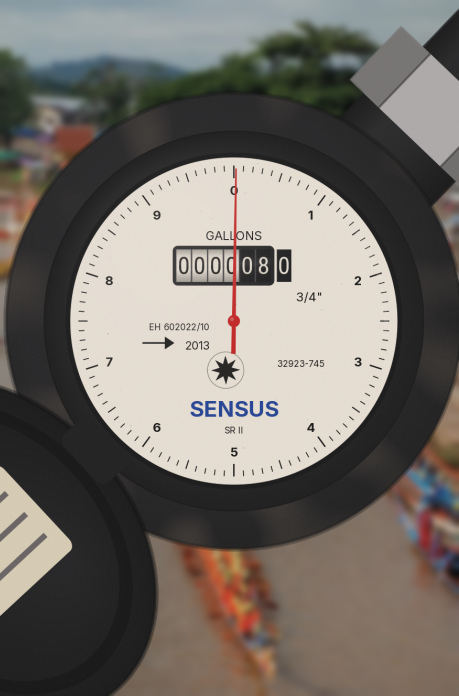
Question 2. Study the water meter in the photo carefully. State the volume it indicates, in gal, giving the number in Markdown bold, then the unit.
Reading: **80.0** gal
